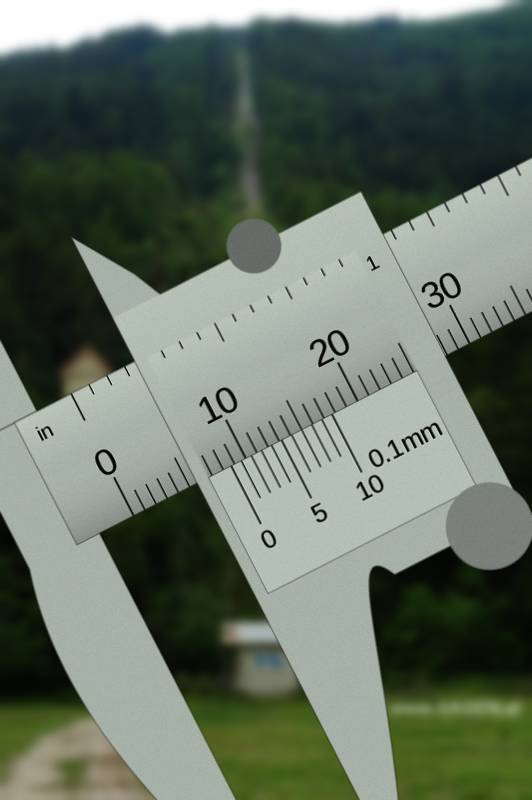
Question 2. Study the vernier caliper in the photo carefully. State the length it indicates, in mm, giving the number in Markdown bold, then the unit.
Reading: **8.7** mm
